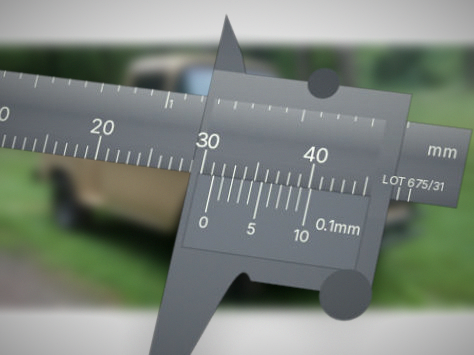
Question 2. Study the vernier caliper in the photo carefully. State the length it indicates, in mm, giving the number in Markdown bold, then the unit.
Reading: **31.2** mm
